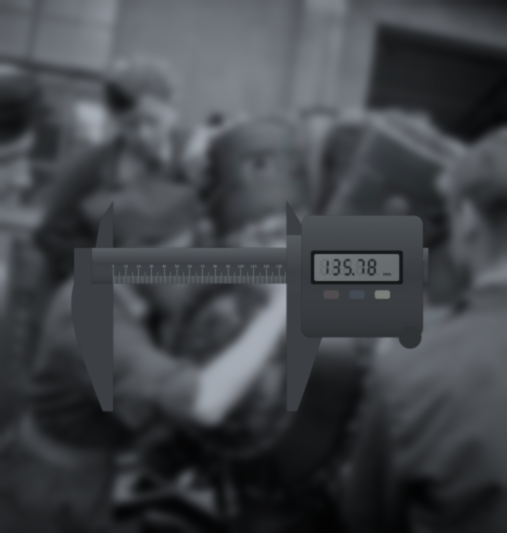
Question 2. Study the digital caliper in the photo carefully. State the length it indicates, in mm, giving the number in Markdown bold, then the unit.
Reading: **135.78** mm
